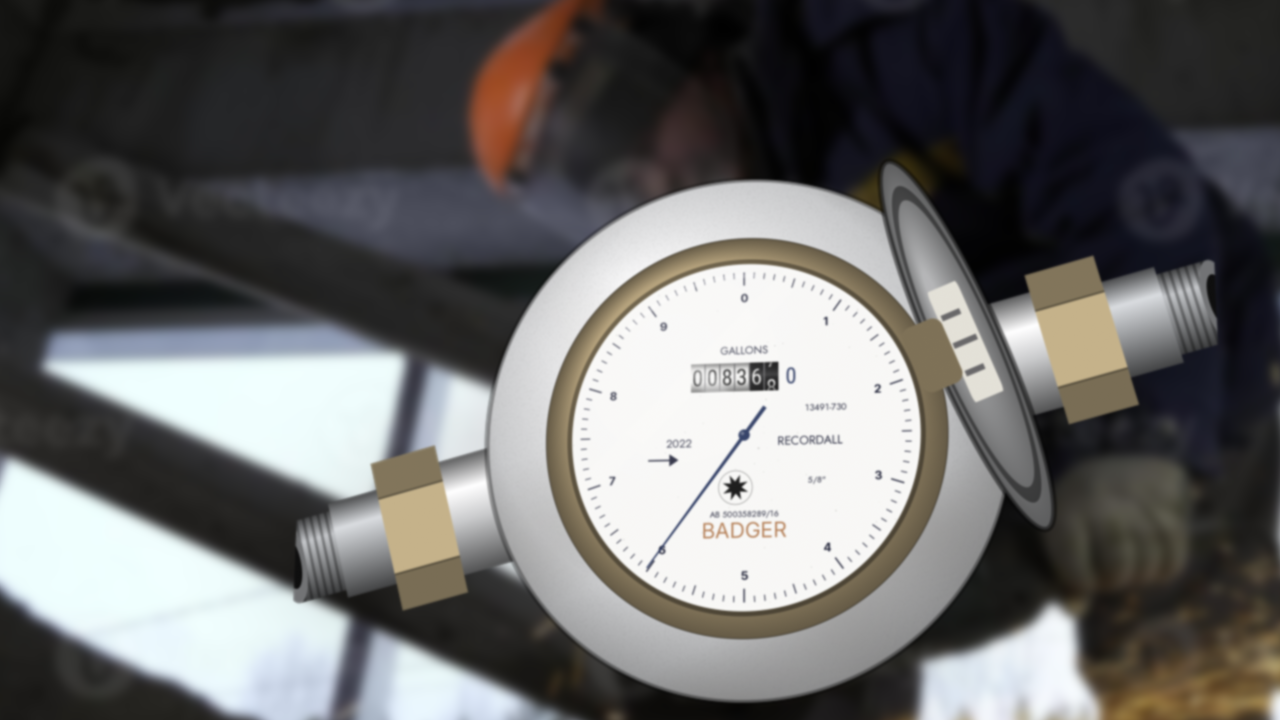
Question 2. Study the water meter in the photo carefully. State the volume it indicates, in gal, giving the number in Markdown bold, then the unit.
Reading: **83676.0** gal
